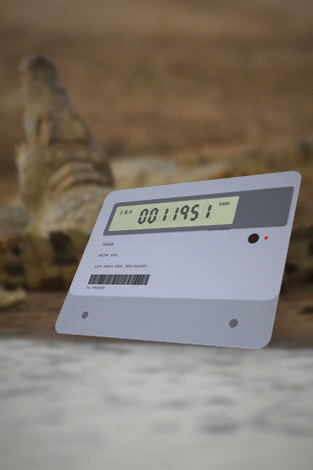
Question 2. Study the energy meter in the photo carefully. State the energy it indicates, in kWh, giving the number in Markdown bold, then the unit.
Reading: **11951** kWh
